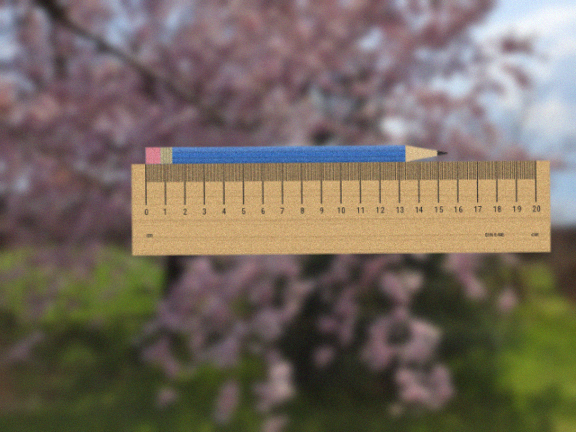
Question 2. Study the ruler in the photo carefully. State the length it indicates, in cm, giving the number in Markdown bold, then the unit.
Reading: **15.5** cm
